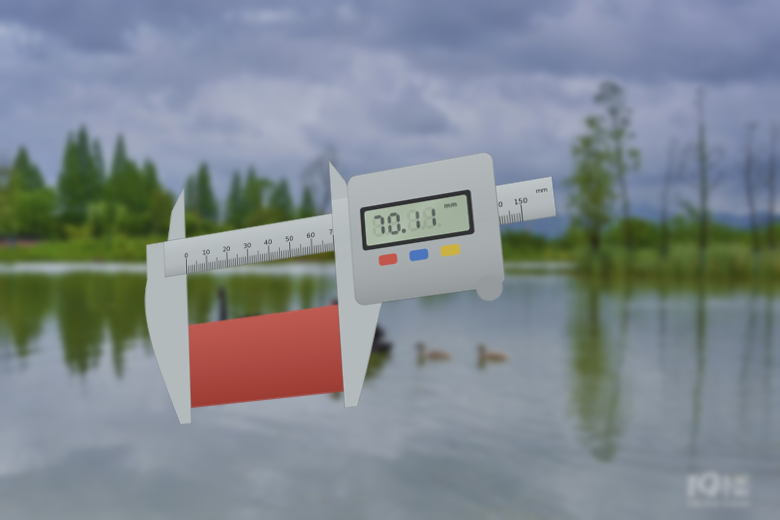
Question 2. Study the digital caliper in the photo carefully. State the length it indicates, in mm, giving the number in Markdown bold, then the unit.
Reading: **70.11** mm
